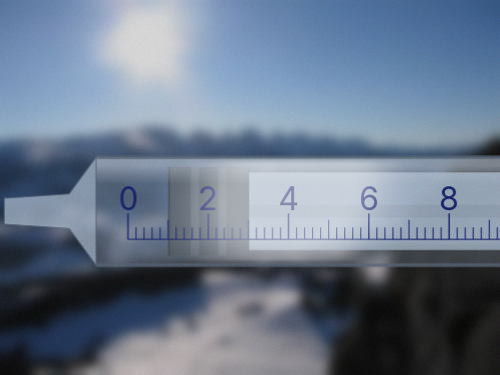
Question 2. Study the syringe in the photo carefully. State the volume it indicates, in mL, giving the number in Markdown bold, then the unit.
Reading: **1** mL
